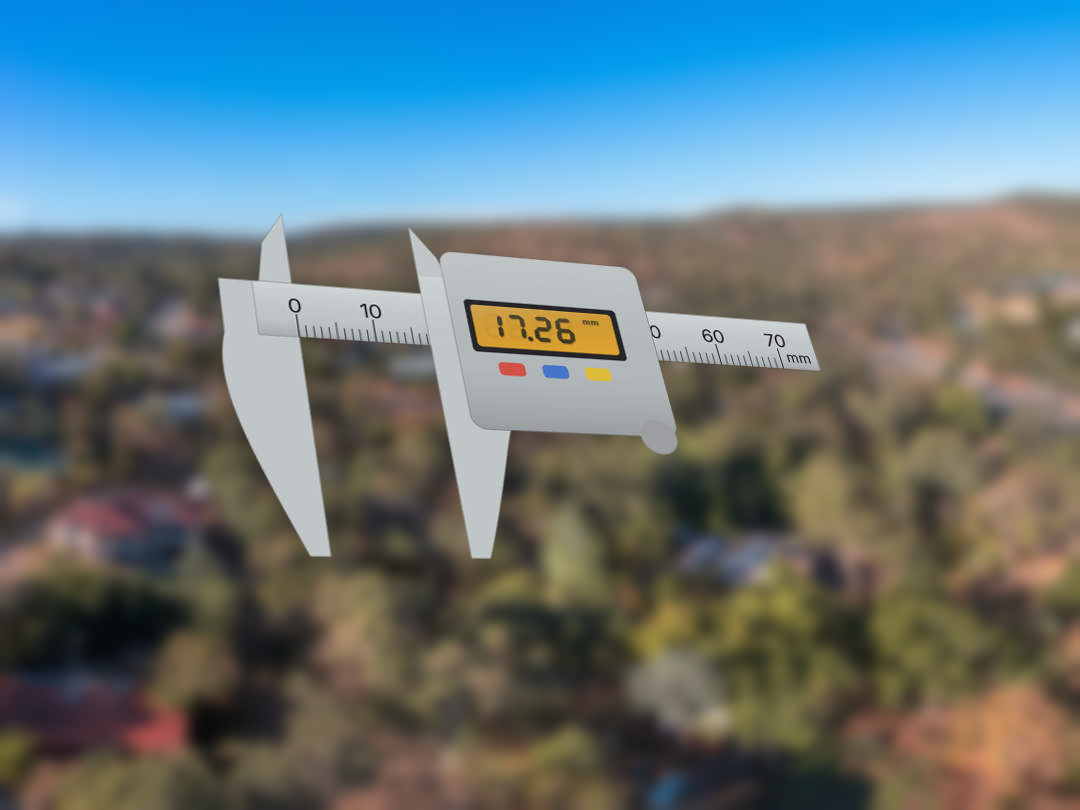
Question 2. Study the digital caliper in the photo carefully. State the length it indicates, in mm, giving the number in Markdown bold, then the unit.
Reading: **17.26** mm
